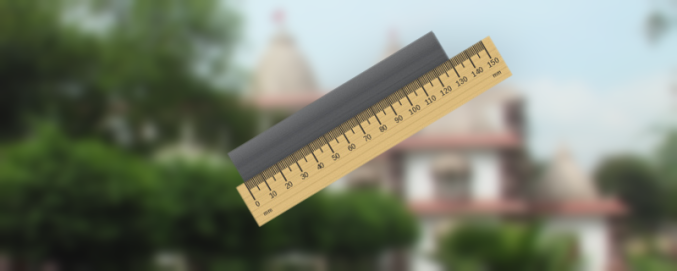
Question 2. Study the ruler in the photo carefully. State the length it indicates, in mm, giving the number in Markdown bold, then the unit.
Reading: **130** mm
